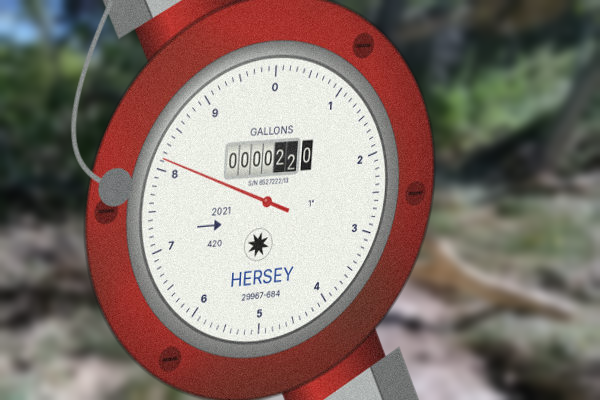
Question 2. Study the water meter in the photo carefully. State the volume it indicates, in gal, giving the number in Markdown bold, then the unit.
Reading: **218.1** gal
